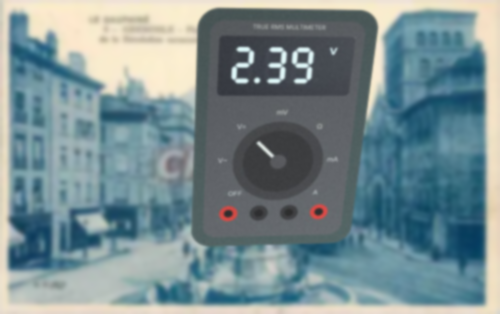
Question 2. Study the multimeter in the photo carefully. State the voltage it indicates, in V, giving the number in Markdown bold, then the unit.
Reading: **2.39** V
